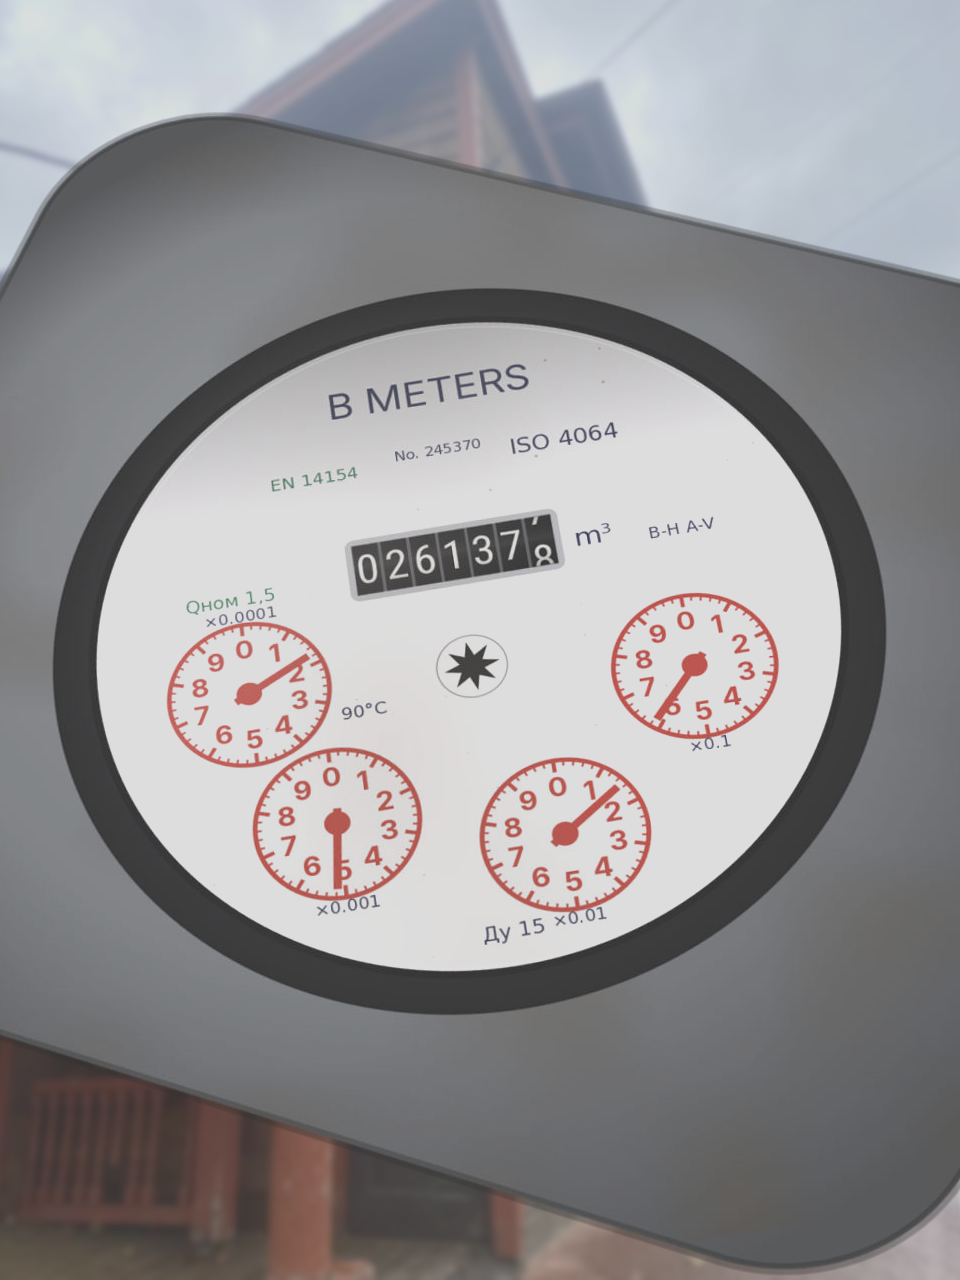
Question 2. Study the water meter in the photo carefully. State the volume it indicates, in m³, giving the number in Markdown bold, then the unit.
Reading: **261377.6151** m³
